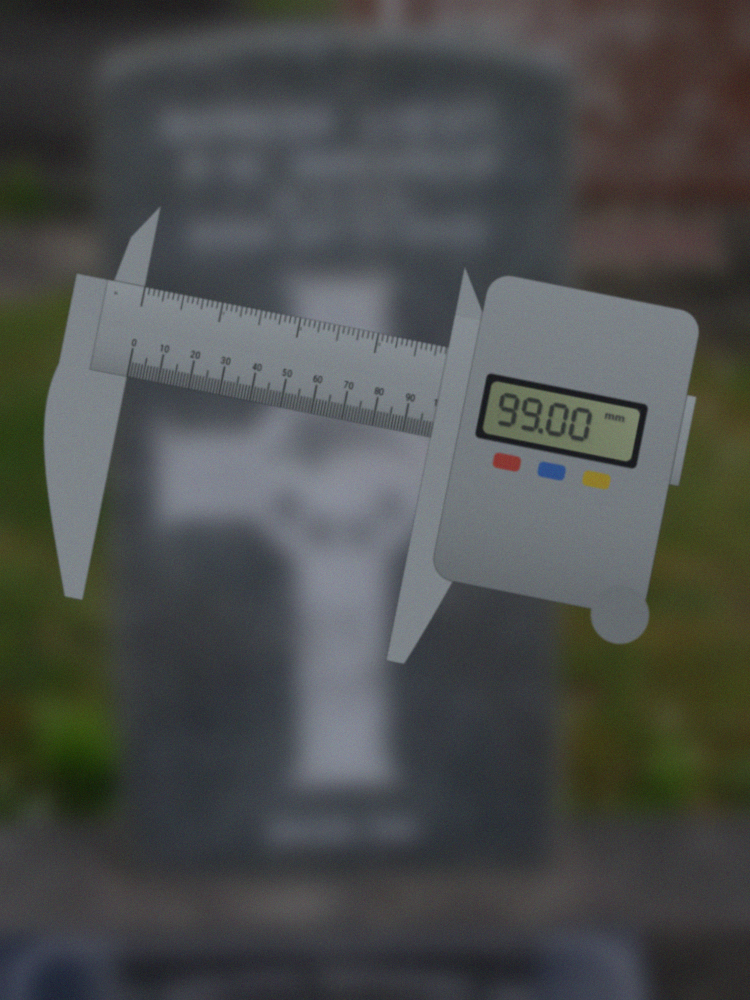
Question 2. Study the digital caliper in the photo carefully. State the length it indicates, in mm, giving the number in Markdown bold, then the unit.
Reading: **99.00** mm
